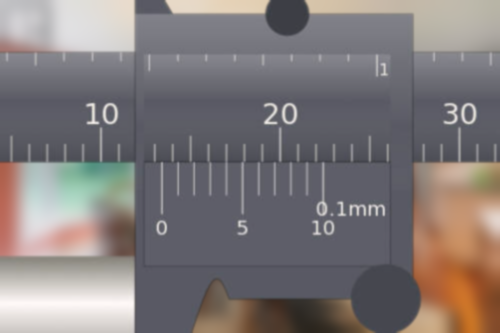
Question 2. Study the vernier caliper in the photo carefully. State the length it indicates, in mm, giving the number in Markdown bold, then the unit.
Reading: **13.4** mm
